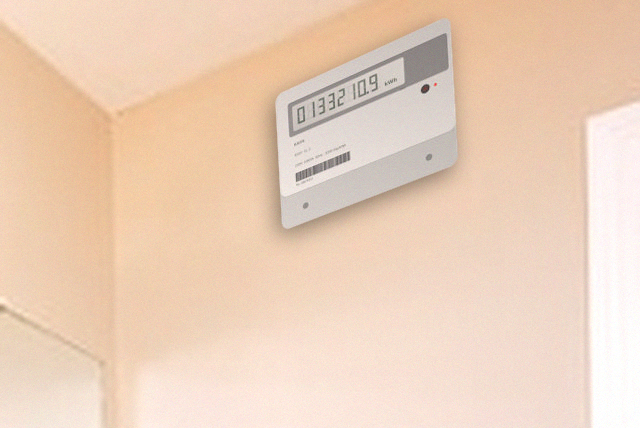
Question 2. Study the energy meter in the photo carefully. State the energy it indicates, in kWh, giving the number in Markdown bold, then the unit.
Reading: **133210.9** kWh
